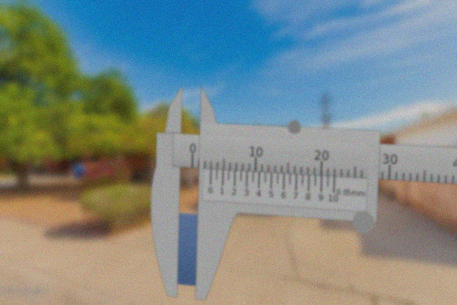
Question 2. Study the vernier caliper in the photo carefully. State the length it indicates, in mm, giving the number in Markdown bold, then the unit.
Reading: **3.0** mm
